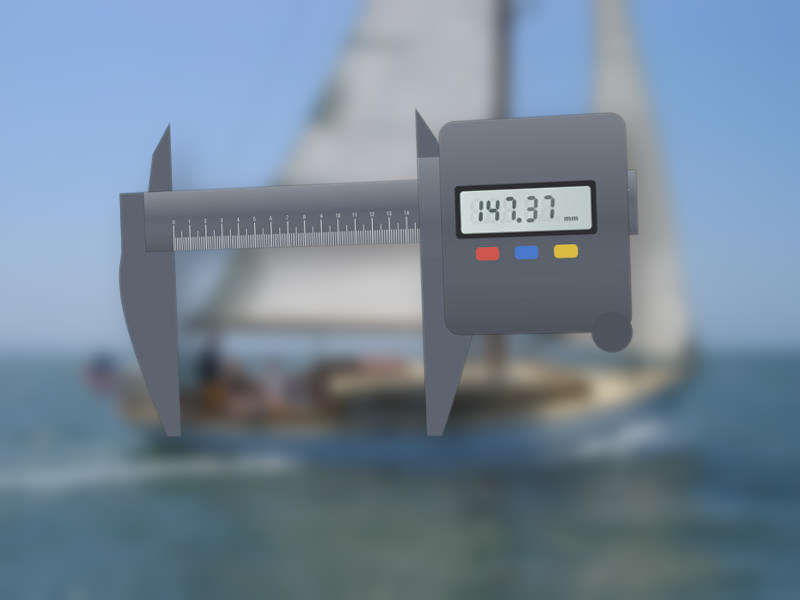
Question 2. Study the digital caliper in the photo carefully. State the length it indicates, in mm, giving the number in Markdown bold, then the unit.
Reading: **147.37** mm
